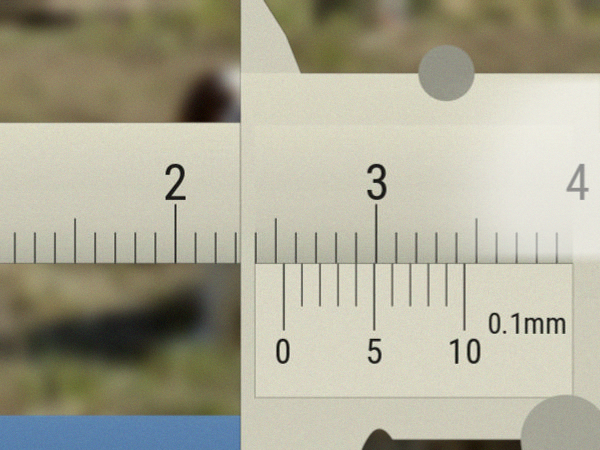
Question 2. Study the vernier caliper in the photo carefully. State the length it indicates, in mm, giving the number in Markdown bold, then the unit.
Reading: **25.4** mm
